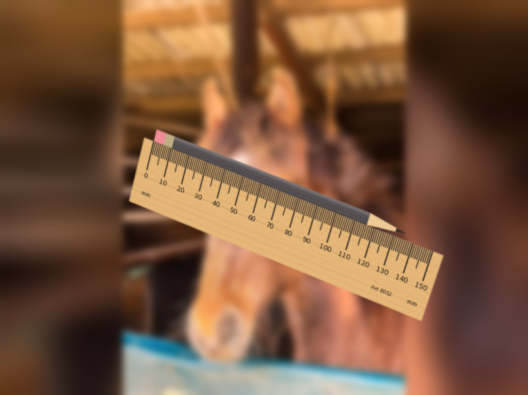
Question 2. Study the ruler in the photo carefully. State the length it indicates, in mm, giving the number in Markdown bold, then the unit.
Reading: **135** mm
